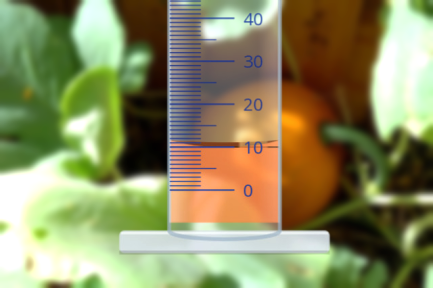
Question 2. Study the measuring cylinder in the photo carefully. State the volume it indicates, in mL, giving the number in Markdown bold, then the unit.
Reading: **10** mL
